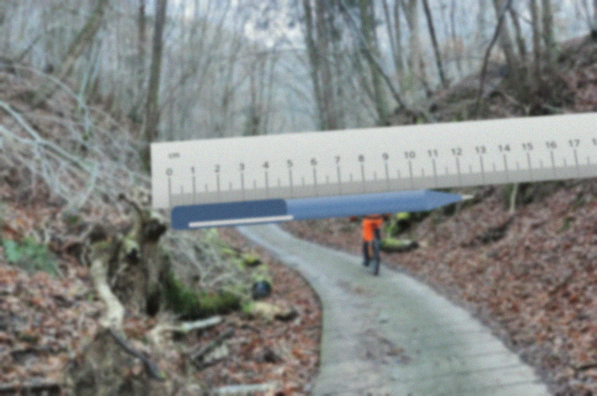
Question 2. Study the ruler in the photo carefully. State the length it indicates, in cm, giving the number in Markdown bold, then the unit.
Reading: **12.5** cm
